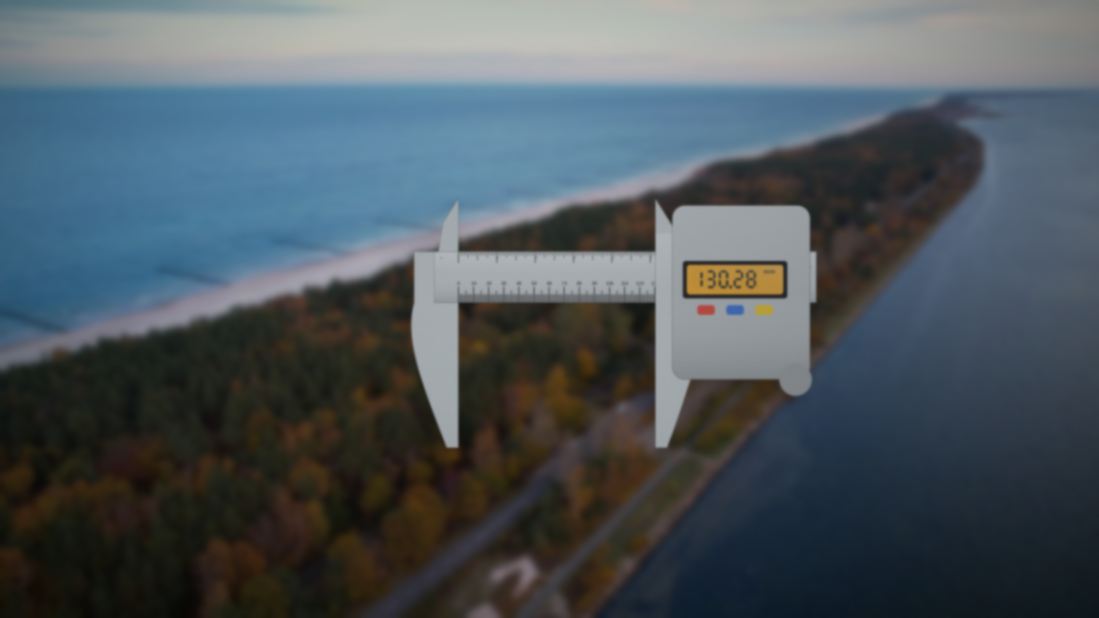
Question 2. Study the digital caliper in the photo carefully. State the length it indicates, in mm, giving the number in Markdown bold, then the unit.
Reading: **130.28** mm
